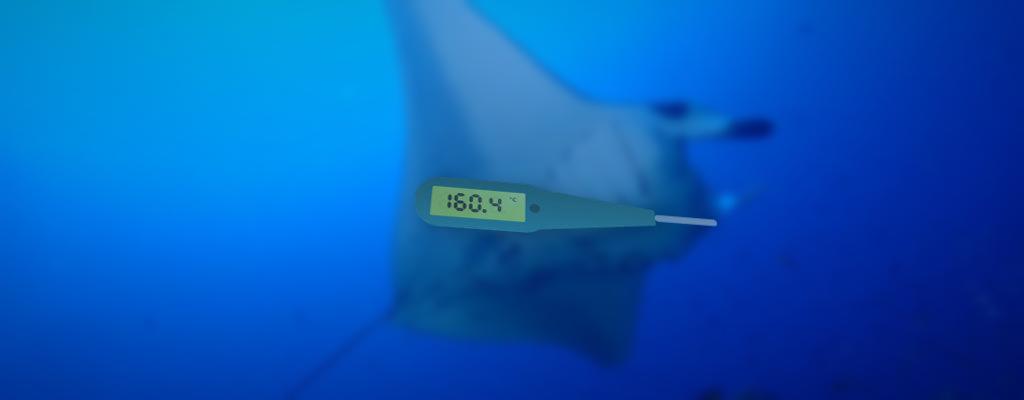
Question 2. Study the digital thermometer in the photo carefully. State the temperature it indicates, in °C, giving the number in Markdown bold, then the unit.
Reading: **160.4** °C
